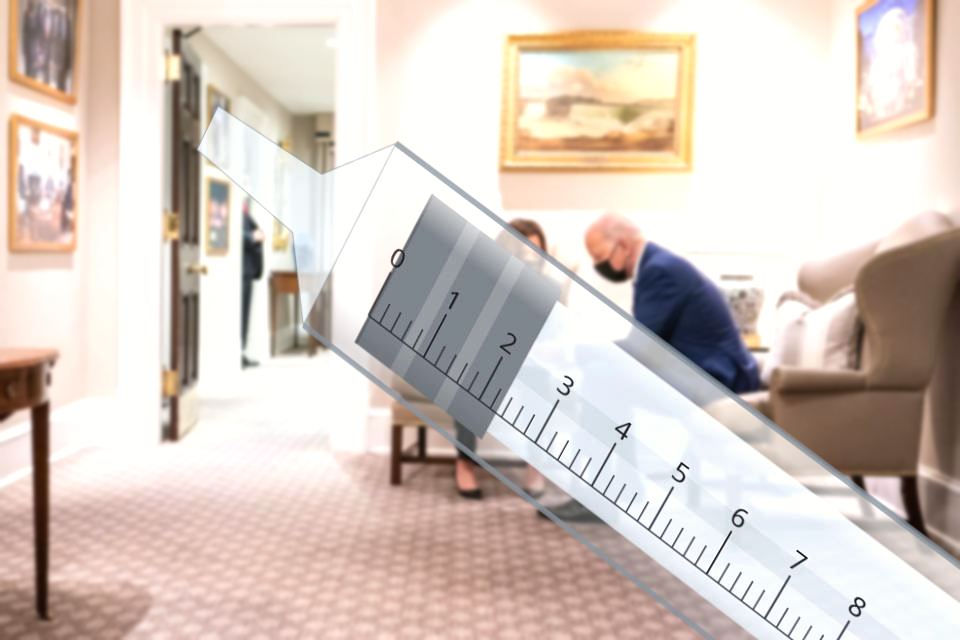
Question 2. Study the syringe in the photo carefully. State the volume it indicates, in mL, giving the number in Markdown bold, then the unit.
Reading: **0** mL
